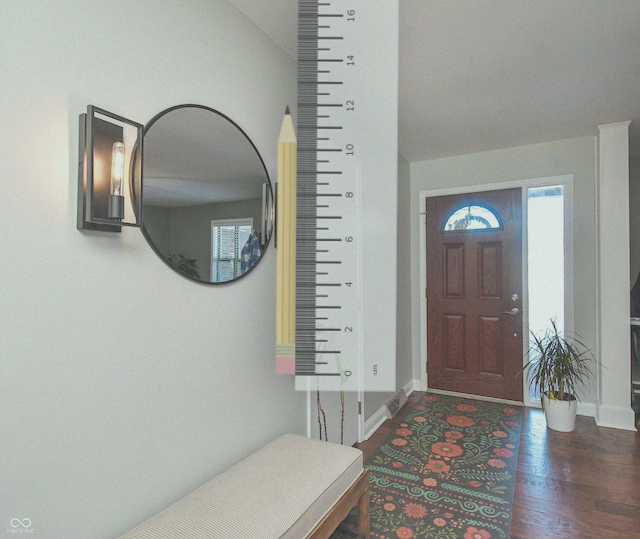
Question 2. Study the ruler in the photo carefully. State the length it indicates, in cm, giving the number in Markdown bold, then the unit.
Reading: **12** cm
